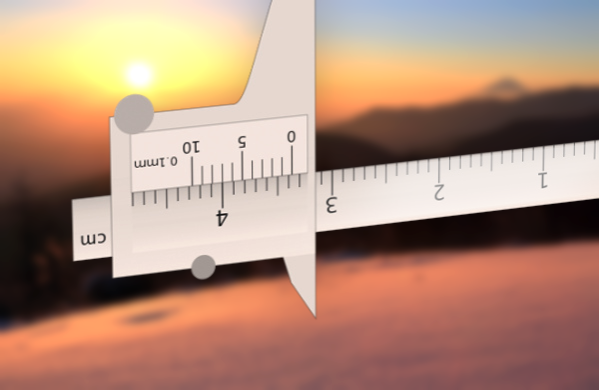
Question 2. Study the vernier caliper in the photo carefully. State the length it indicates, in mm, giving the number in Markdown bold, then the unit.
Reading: **33.7** mm
